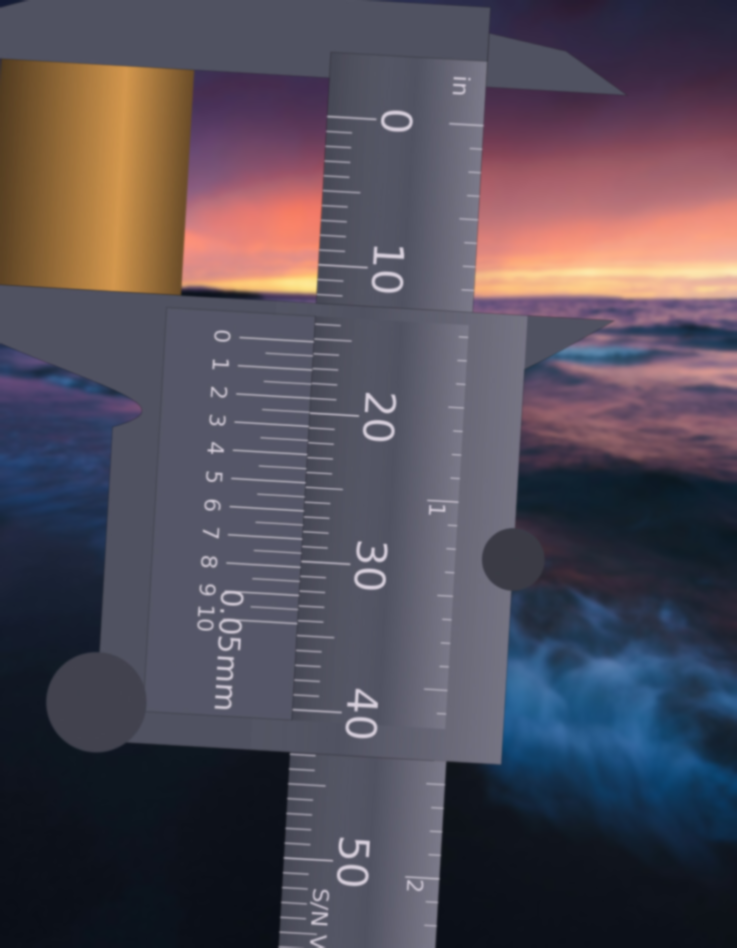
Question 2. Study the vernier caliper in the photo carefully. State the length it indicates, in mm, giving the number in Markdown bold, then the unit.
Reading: **15.2** mm
